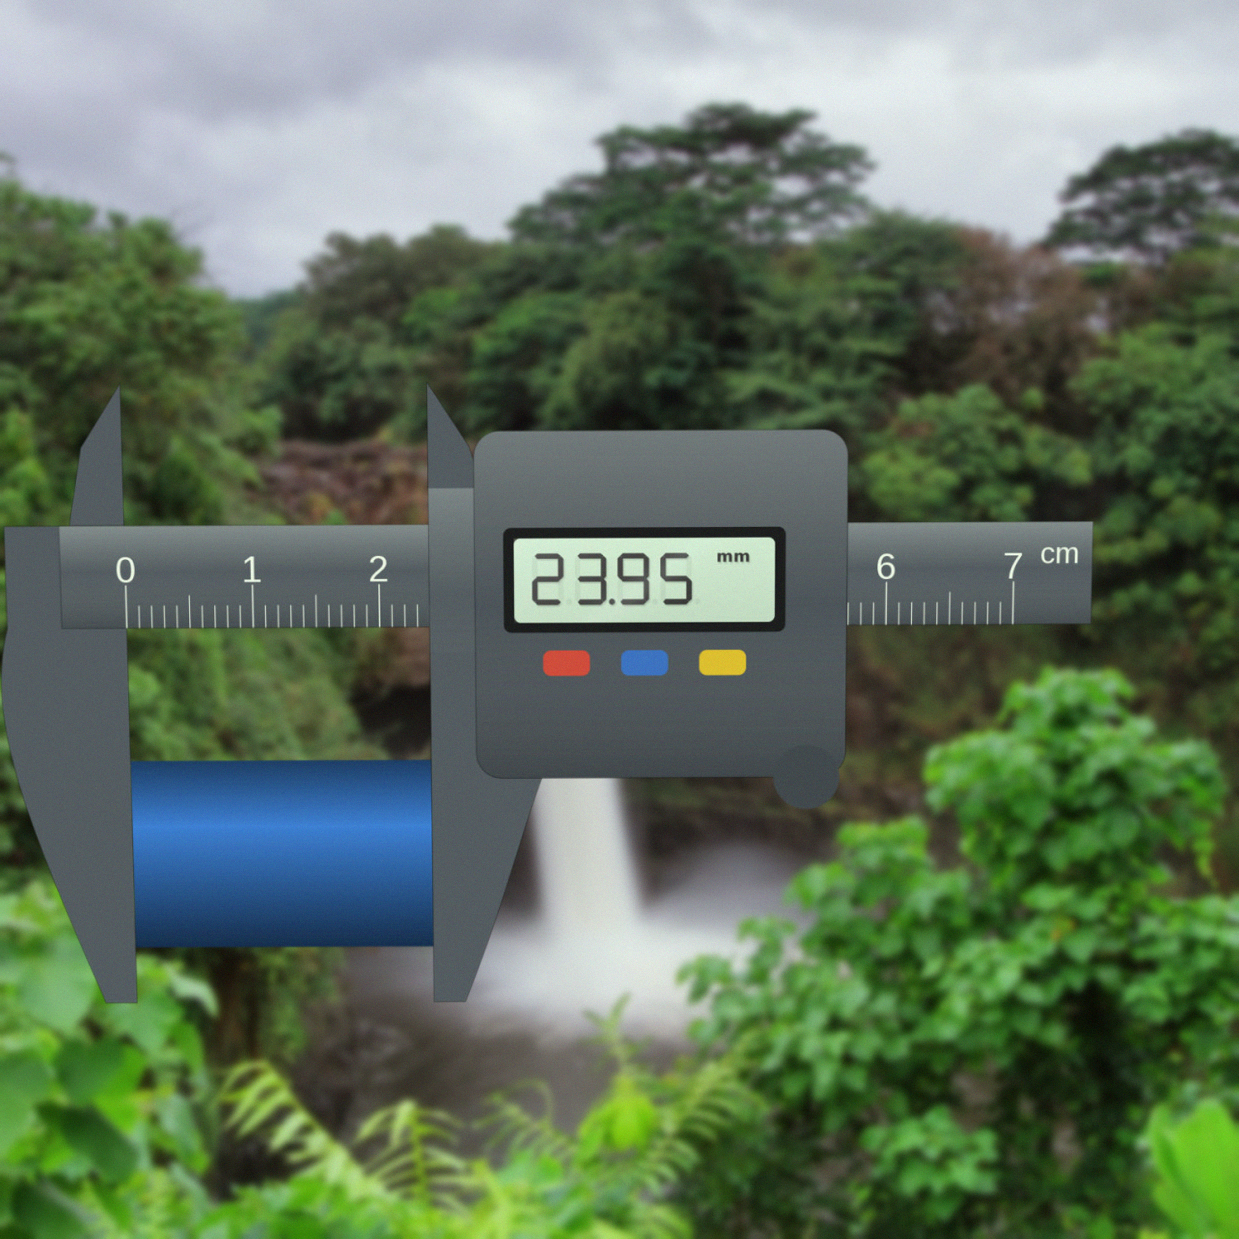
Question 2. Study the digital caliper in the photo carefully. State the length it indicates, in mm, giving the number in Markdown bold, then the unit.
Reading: **23.95** mm
